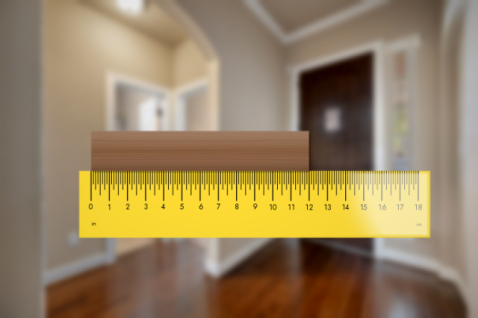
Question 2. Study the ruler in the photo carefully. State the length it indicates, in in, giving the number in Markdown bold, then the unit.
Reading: **12** in
